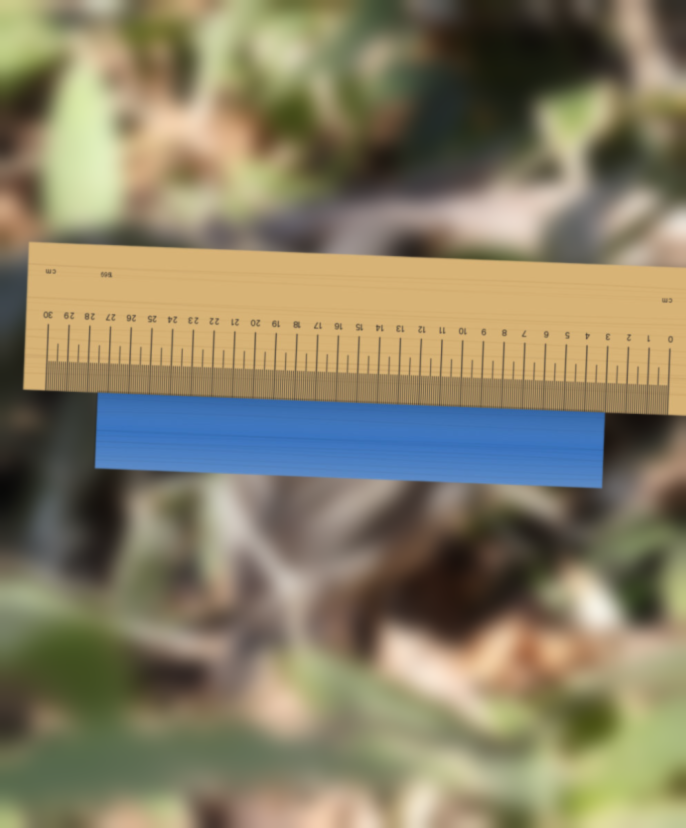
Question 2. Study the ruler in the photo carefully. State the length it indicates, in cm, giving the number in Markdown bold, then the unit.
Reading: **24.5** cm
